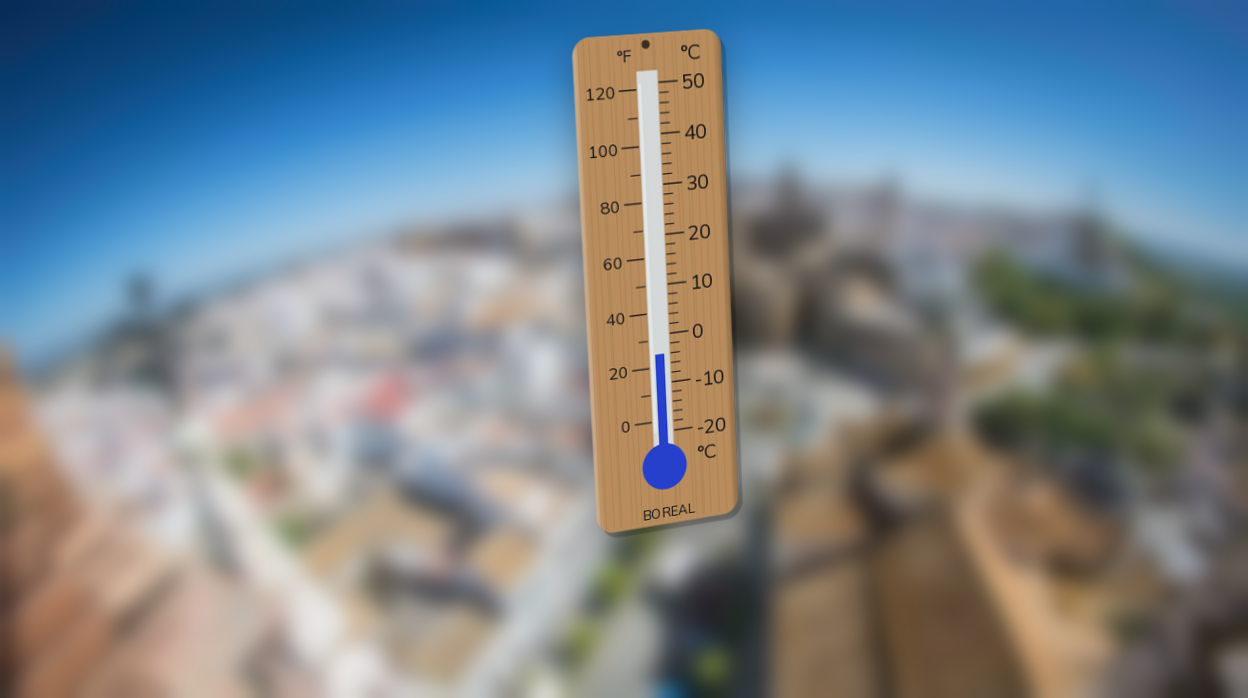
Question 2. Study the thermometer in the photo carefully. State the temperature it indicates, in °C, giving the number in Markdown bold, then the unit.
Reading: **-4** °C
